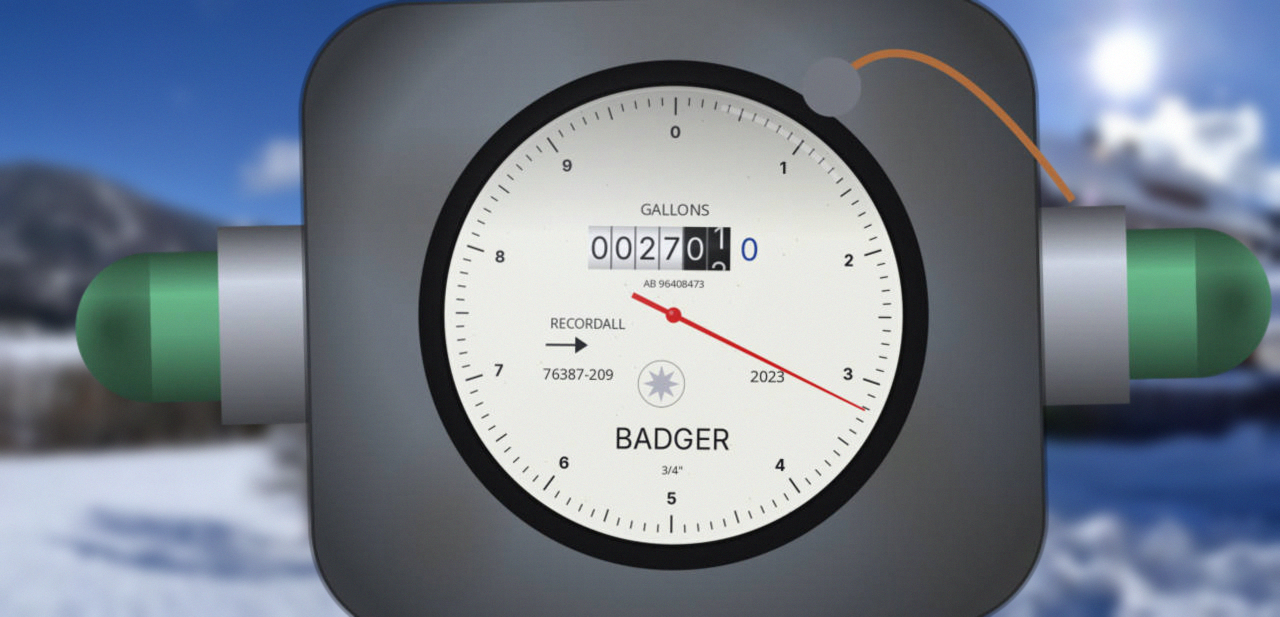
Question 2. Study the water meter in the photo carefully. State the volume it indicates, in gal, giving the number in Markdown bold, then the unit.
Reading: **27013.2** gal
